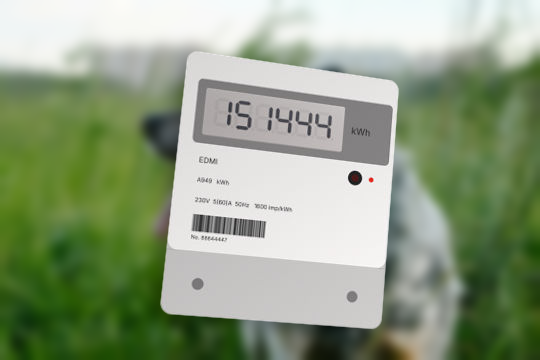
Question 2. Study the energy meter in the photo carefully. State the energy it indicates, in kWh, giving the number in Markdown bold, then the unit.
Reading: **151444** kWh
